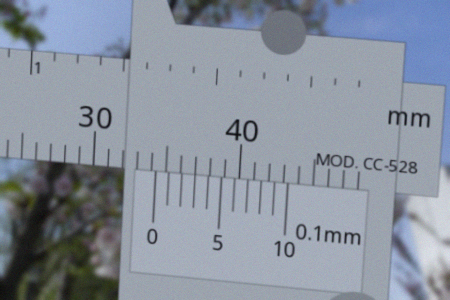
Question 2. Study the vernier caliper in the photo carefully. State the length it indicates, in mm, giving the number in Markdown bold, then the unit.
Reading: **34.3** mm
